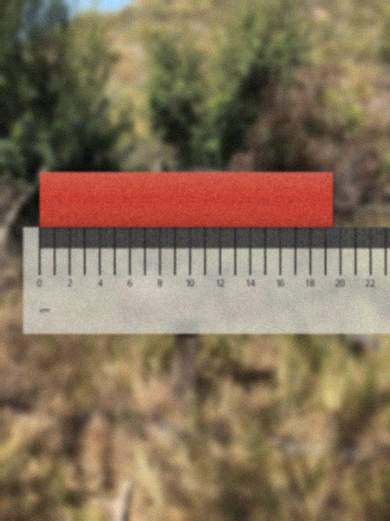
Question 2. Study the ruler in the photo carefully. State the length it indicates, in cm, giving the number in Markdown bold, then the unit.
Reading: **19.5** cm
